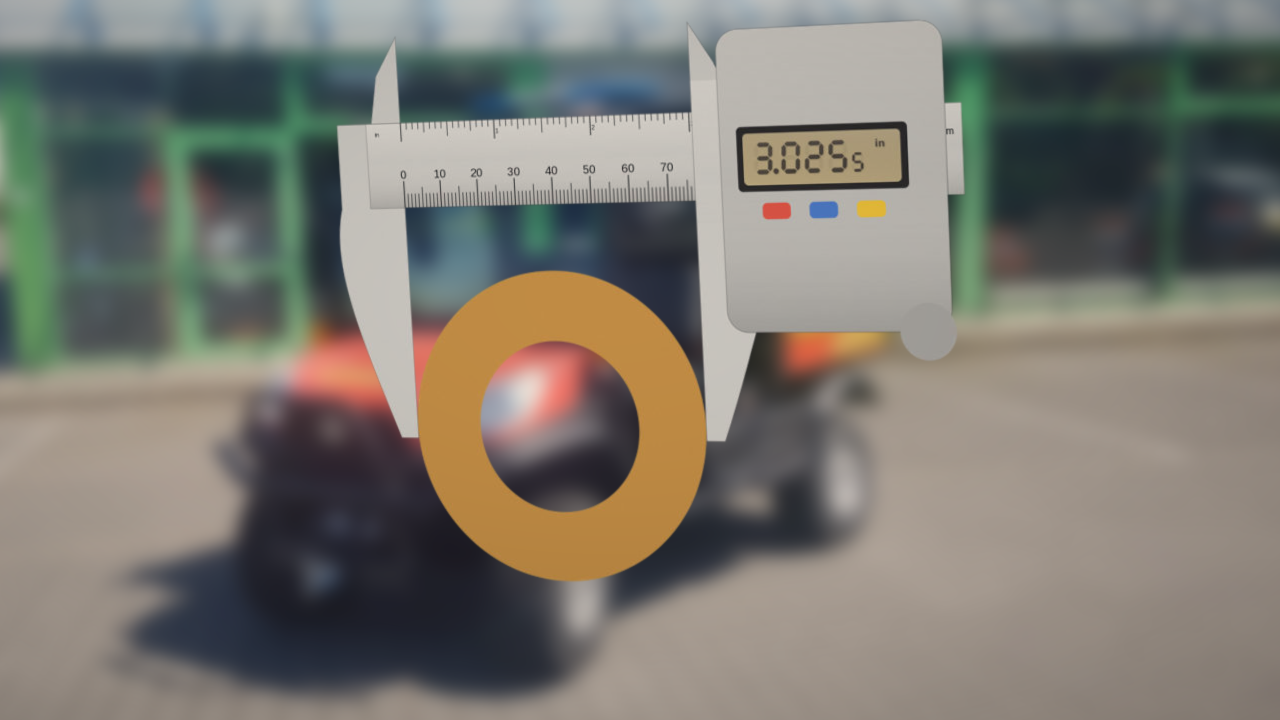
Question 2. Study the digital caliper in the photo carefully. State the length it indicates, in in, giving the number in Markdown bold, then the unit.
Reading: **3.0255** in
